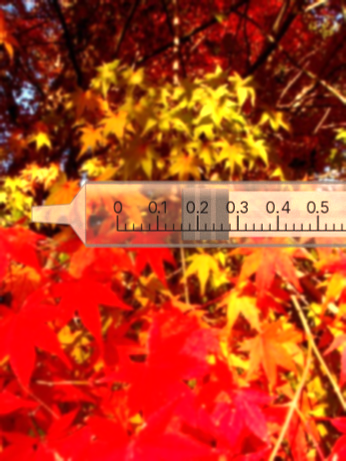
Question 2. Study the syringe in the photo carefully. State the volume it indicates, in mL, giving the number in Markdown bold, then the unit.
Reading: **0.16** mL
